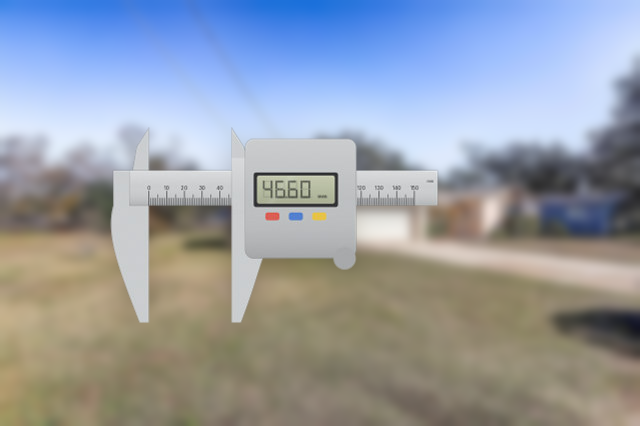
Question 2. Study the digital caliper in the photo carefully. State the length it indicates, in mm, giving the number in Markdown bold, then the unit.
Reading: **46.60** mm
